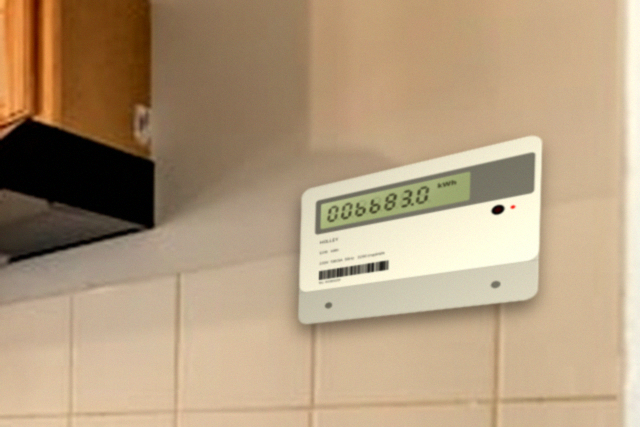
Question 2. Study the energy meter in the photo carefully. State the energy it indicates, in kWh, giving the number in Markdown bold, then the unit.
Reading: **6683.0** kWh
